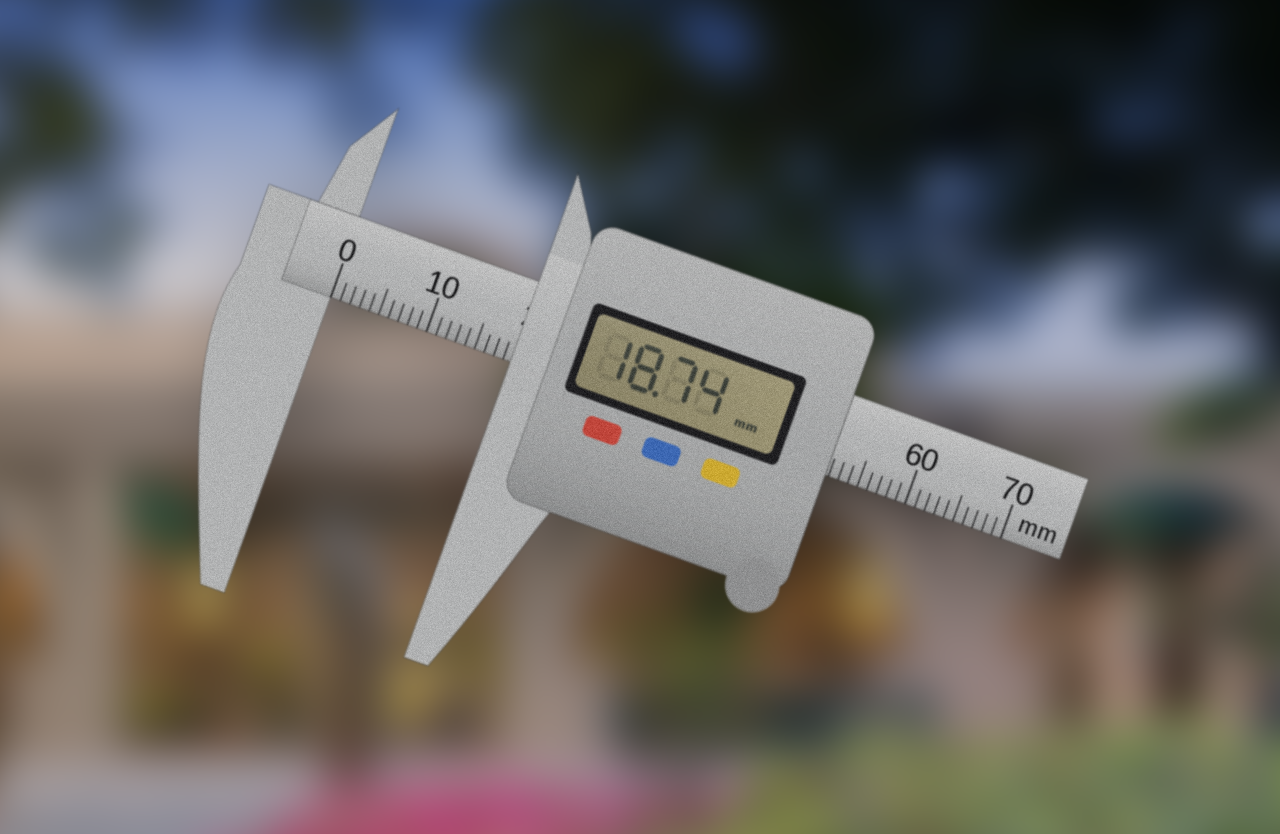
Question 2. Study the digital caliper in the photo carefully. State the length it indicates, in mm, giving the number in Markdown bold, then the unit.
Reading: **18.74** mm
